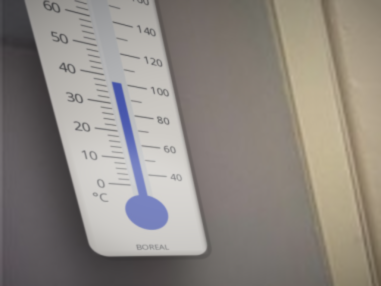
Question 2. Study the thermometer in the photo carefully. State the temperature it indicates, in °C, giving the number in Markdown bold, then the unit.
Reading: **38** °C
